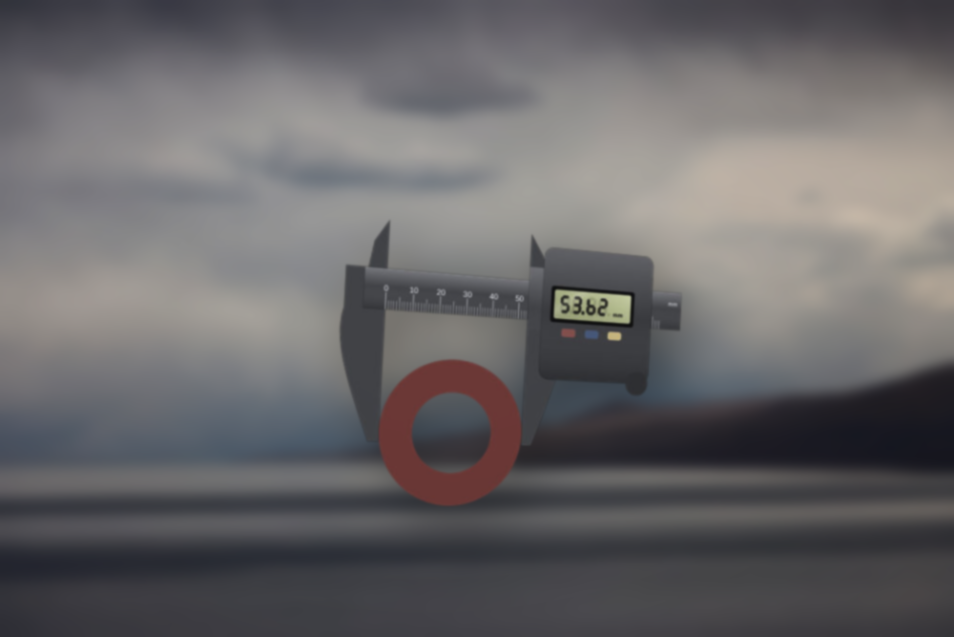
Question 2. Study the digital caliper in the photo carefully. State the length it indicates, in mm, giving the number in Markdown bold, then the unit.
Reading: **53.62** mm
